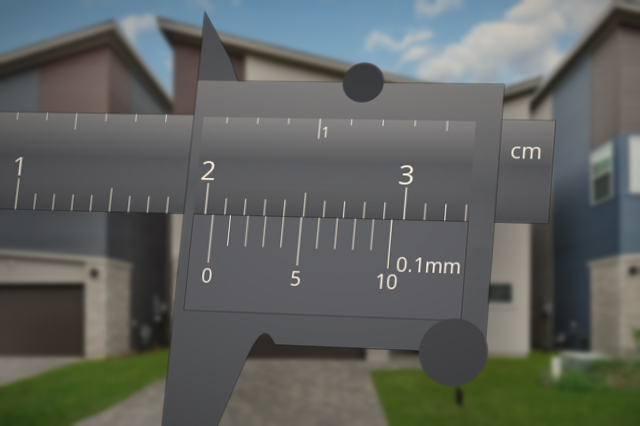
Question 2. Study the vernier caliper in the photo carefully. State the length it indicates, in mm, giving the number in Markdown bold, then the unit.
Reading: **20.4** mm
